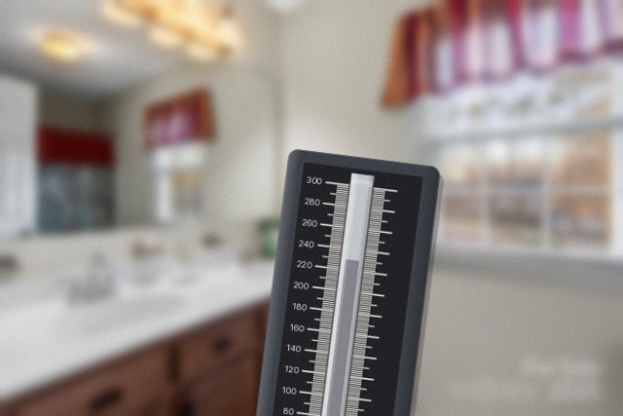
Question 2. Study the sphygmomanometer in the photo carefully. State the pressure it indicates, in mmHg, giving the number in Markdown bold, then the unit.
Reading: **230** mmHg
